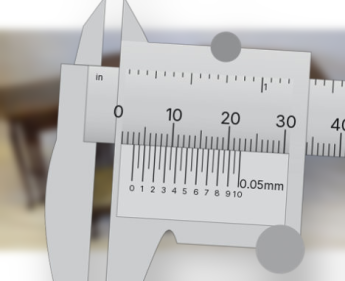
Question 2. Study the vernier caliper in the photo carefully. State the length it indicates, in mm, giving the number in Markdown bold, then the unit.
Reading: **3.2** mm
